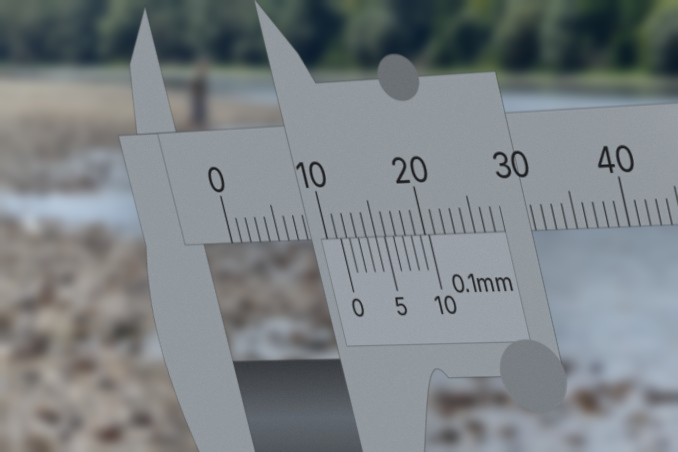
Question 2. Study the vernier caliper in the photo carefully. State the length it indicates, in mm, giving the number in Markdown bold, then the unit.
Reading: **11.4** mm
